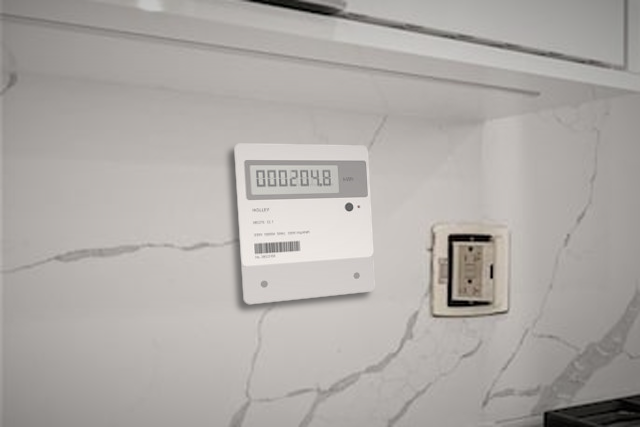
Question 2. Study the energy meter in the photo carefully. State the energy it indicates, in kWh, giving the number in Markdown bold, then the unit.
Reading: **204.8** kWh
